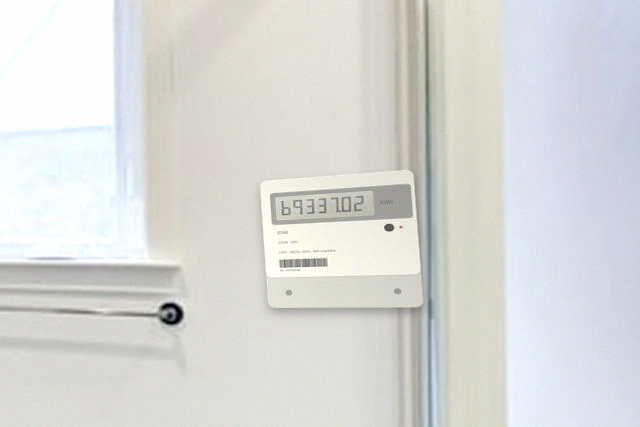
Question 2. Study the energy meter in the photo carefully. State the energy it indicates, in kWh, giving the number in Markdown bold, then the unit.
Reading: **69337.02** kWh
